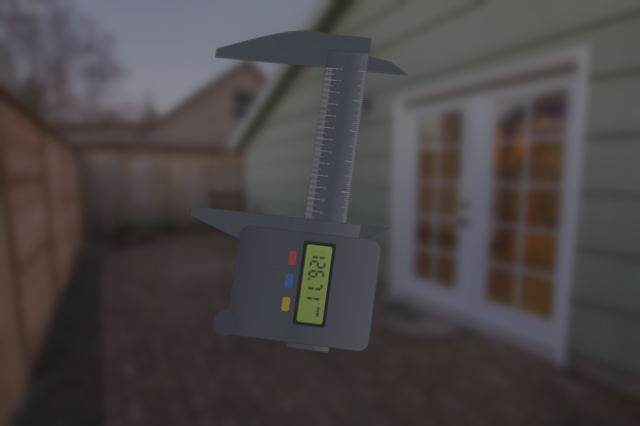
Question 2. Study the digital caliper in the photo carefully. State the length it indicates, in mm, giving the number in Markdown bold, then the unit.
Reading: **126.71** mm
